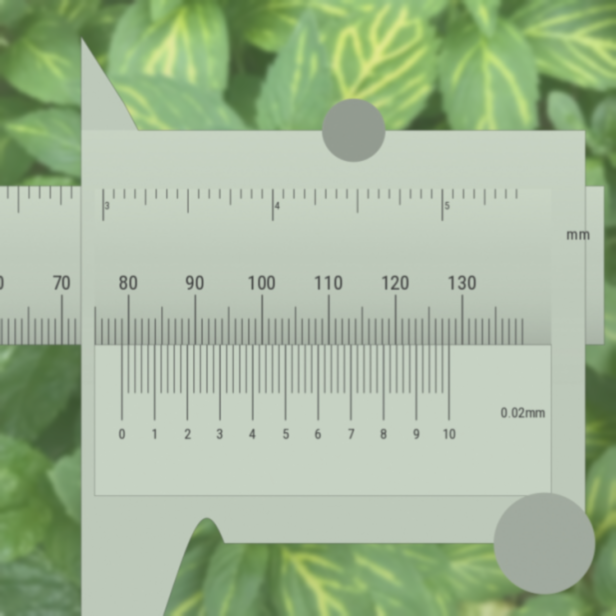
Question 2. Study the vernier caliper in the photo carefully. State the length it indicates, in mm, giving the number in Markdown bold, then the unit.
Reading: **79.0** mm
